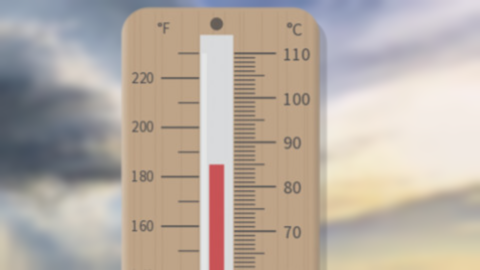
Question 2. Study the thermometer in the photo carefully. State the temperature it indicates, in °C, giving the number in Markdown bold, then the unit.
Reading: **85** °C
